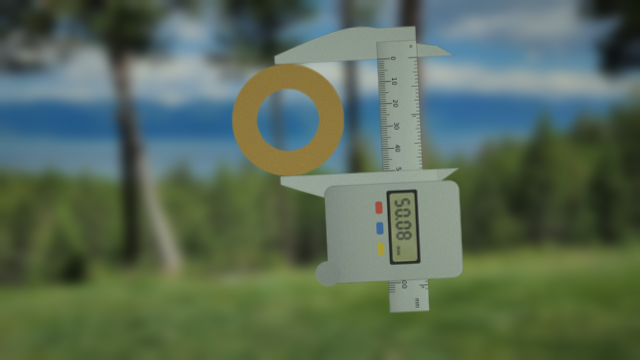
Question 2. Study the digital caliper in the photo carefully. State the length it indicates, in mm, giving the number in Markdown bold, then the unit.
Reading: **50.08** mm
